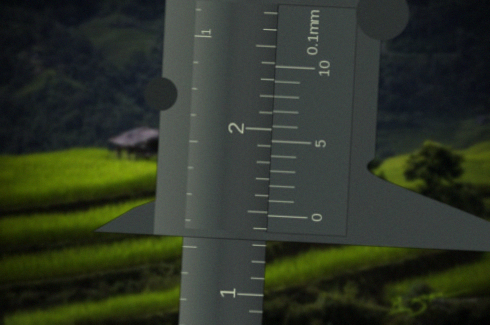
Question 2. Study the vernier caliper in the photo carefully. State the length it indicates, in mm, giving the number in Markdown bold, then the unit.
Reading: **14.8** mm
